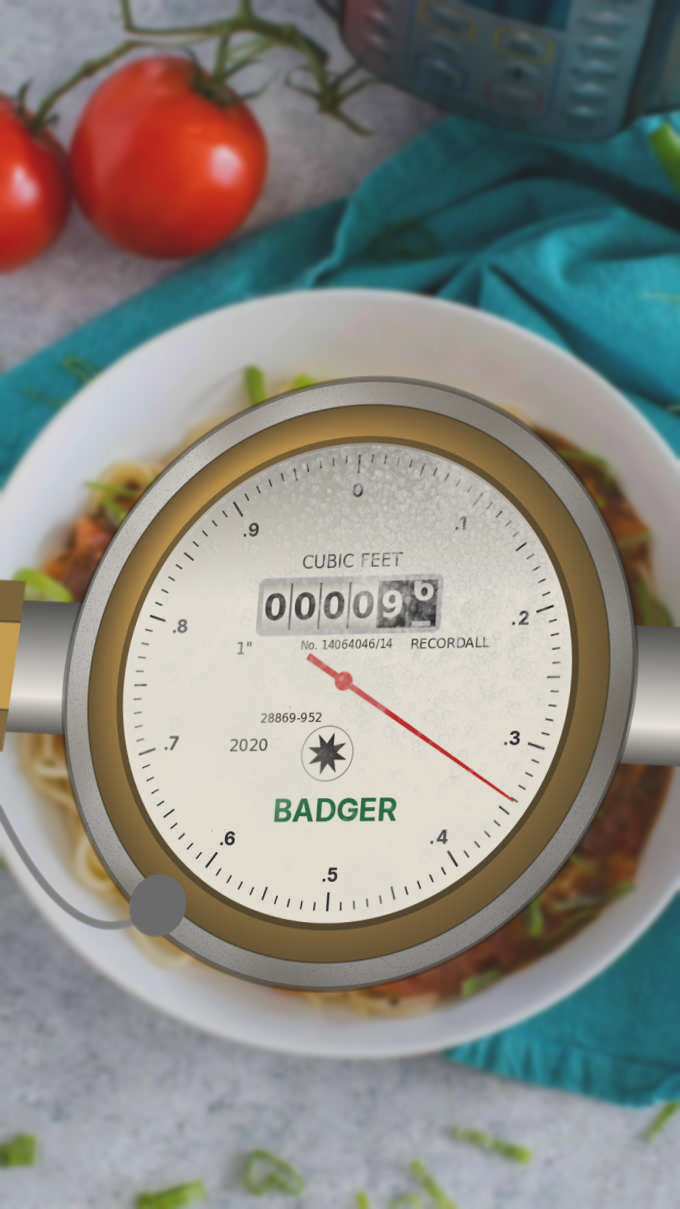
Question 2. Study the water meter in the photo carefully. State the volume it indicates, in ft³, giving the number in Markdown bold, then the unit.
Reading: **96.34** ft³
